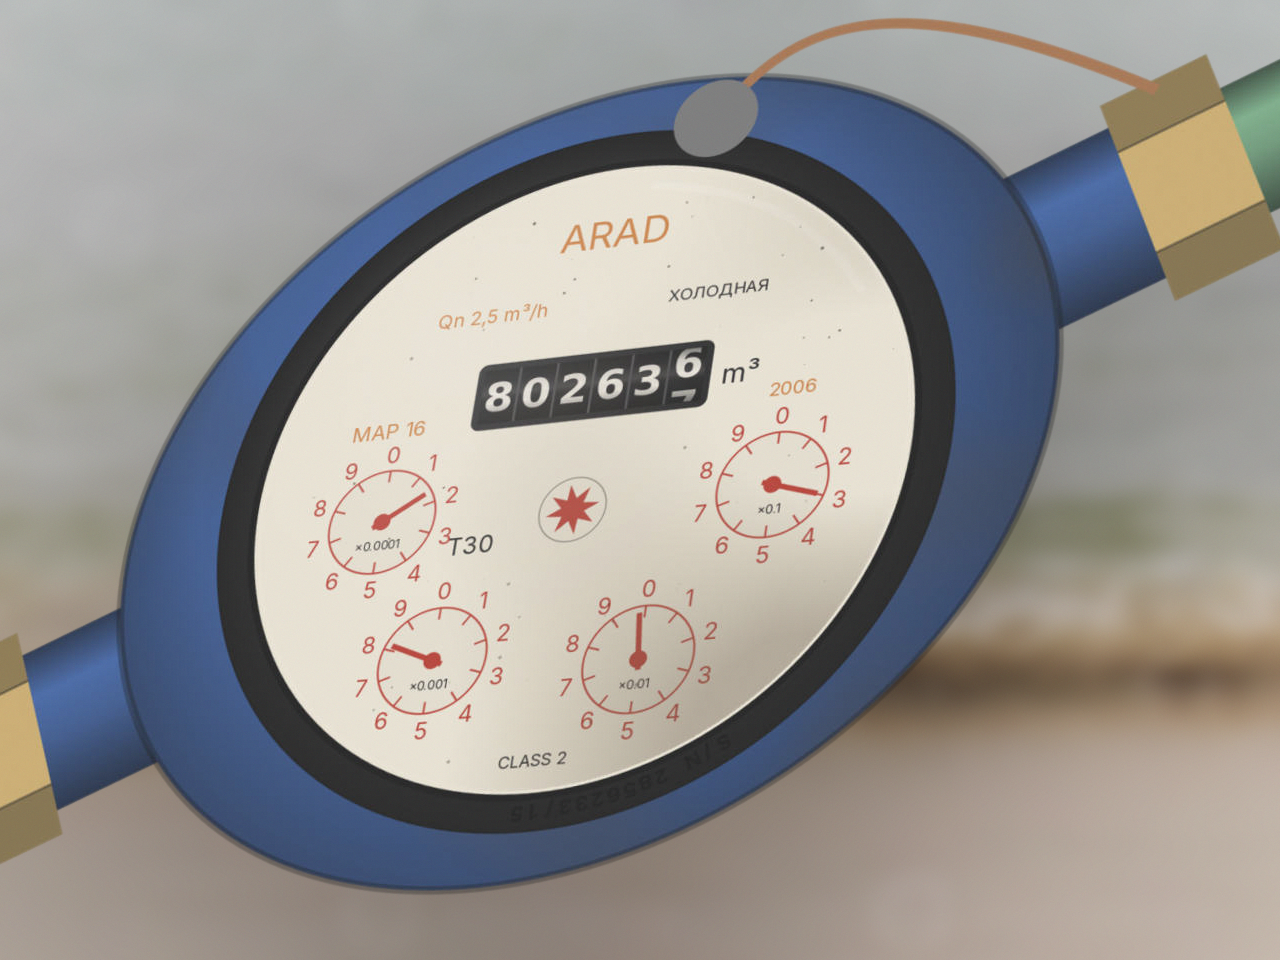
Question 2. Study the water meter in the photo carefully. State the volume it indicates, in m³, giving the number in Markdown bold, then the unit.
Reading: **802636.2981** m³
